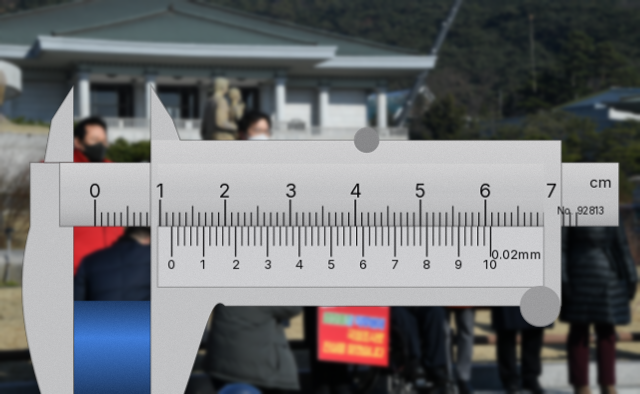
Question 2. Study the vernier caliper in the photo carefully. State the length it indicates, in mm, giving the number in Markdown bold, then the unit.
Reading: **11.8** mm
